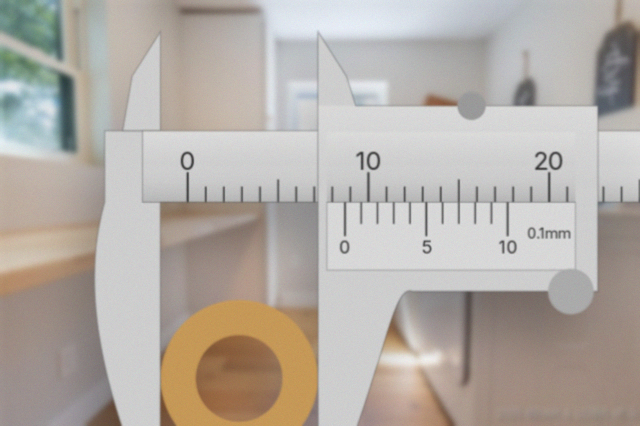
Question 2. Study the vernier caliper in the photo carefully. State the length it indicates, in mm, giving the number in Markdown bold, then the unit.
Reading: **8.7** mm
